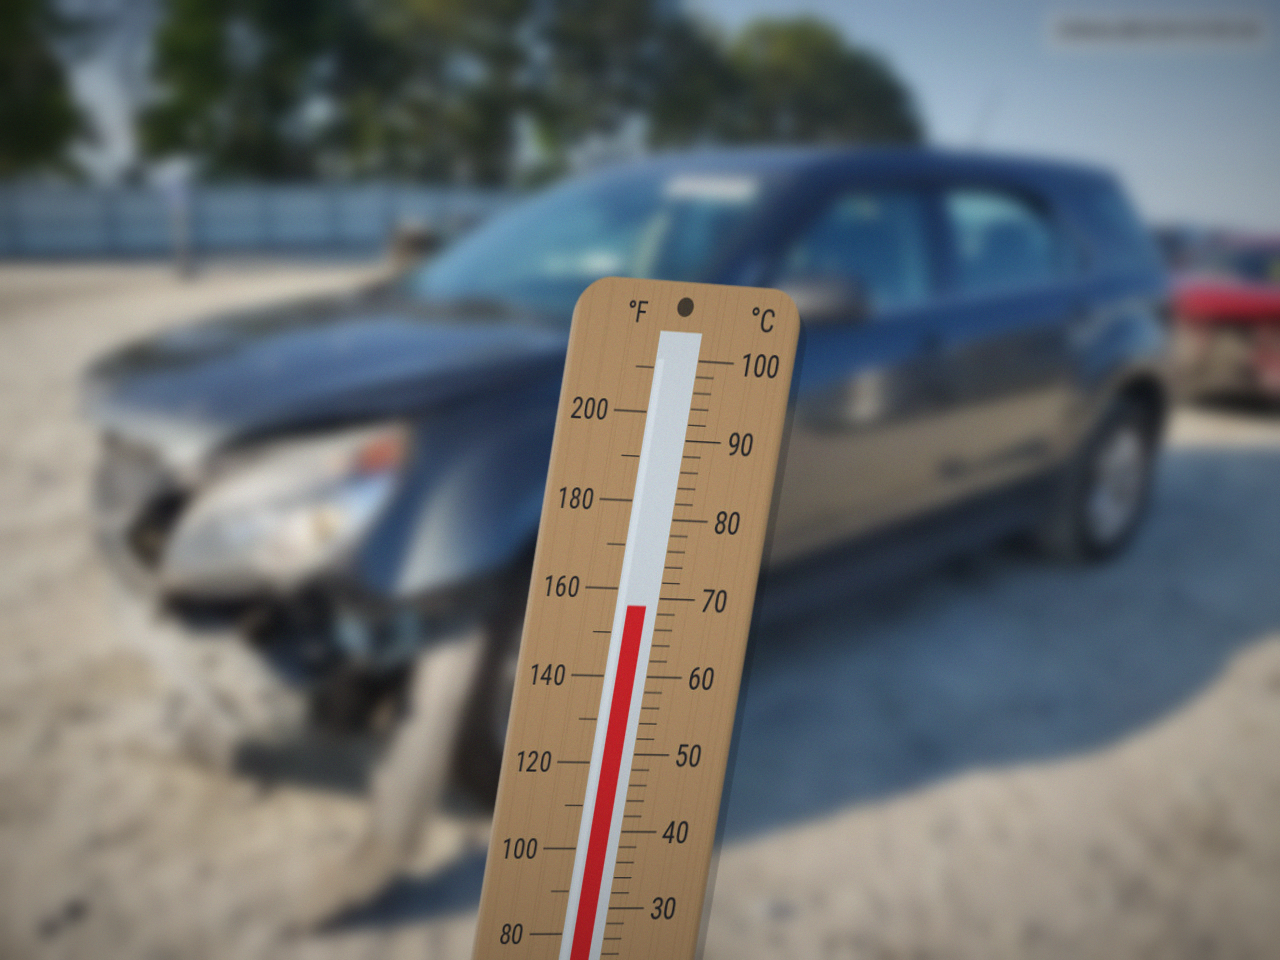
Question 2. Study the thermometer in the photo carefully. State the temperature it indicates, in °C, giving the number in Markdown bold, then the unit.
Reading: **69** °C
